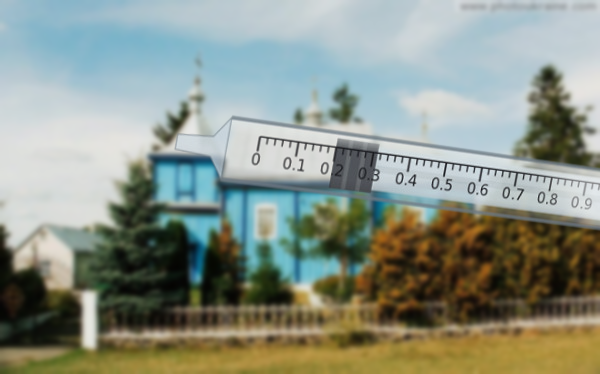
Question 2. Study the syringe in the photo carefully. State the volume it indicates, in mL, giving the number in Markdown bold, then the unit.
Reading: **0.2** mL
